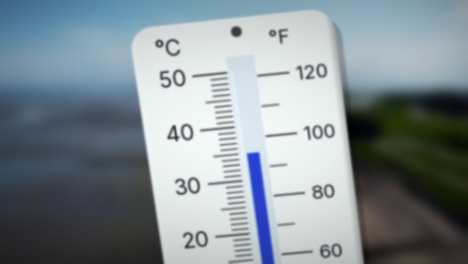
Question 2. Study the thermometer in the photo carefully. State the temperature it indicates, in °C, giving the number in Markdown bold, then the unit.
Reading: **35** °C
